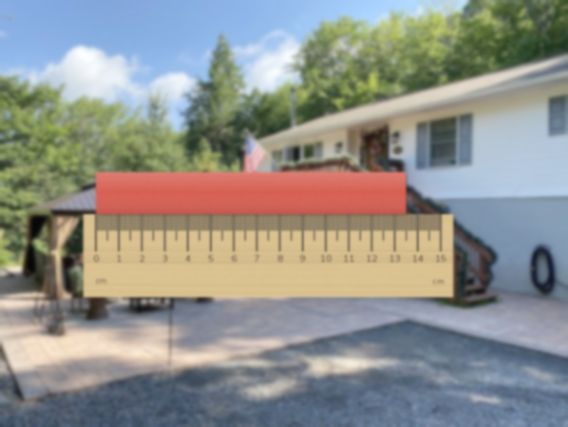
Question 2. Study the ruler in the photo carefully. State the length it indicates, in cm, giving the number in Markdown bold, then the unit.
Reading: **13.5** cm
